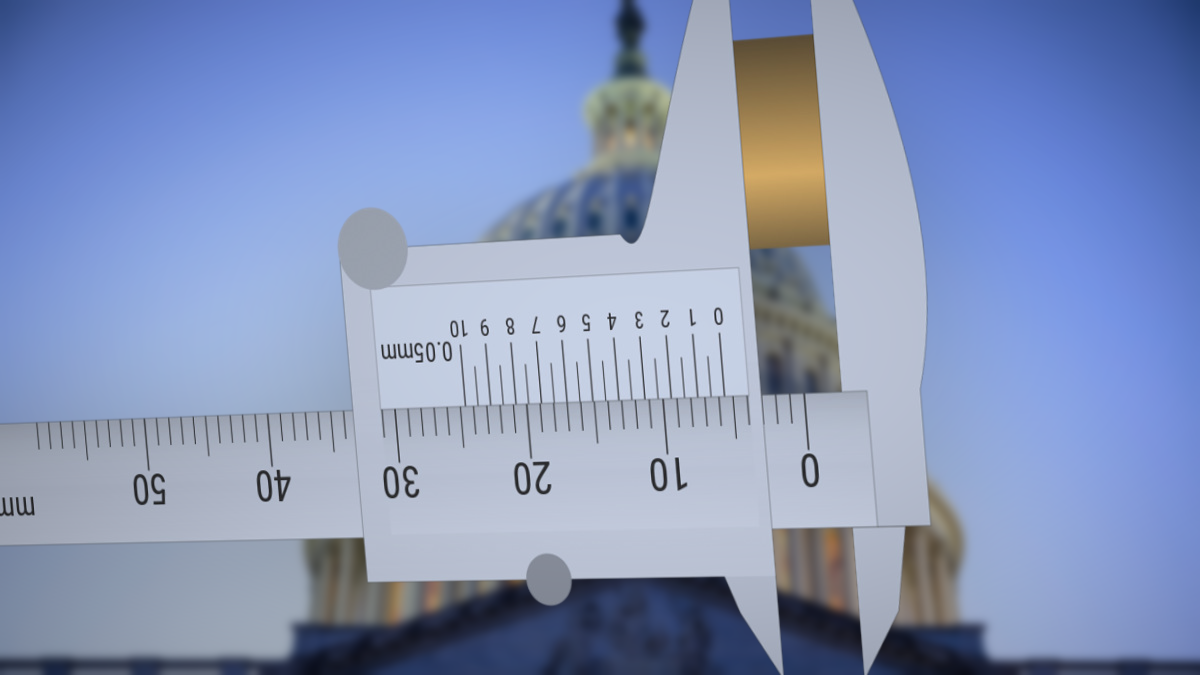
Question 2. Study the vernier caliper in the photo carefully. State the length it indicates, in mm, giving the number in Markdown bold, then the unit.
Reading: **5.6** mm
